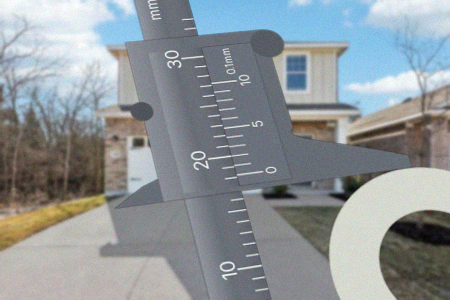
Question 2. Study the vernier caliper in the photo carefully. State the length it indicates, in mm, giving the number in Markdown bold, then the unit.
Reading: **18.2** mm
